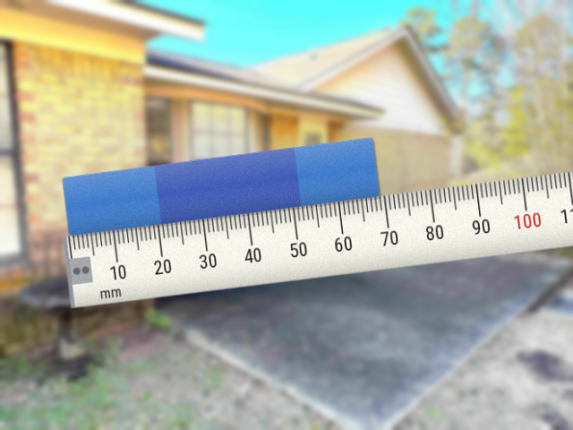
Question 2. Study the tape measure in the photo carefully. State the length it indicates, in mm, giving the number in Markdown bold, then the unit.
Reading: **69** mm
